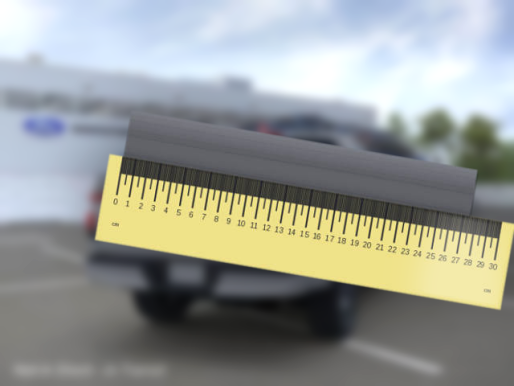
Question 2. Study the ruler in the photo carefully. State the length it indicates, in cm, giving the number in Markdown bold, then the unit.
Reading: **27.5** cm
